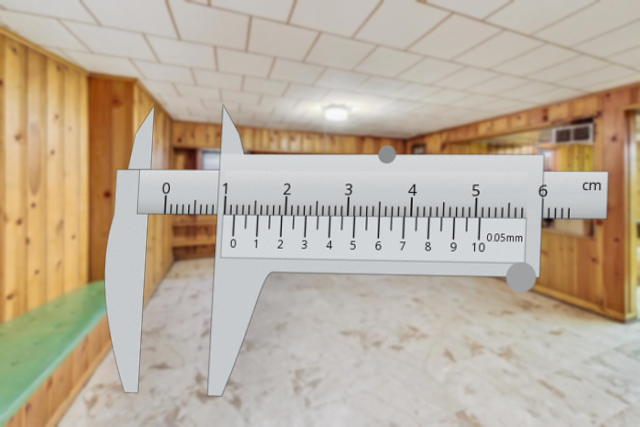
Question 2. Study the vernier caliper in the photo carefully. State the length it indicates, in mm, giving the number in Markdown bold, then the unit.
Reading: **11.6** mm
